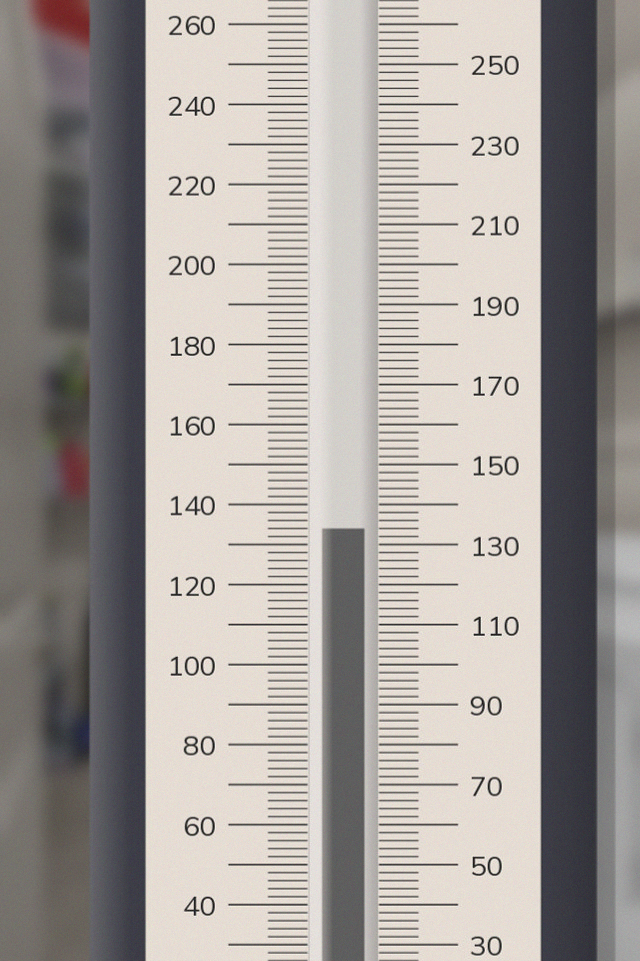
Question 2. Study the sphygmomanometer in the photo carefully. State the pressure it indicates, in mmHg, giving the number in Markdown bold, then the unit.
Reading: **134** mmHg
